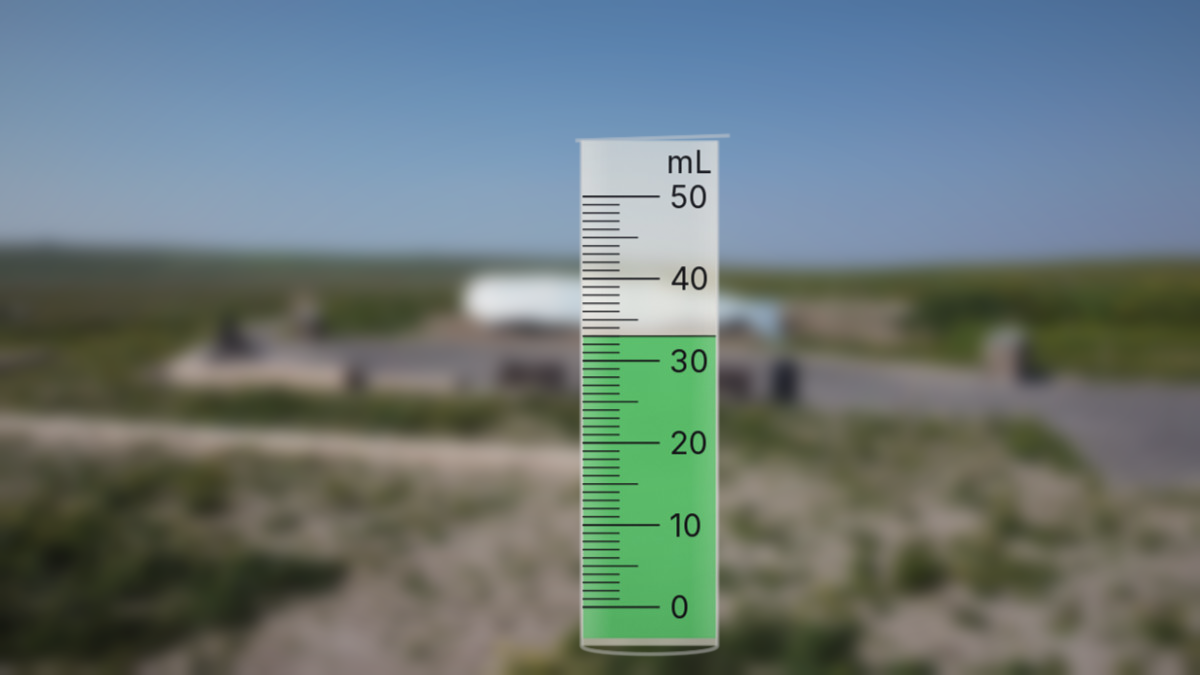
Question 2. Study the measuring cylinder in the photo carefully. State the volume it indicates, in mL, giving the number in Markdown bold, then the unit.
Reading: **33** mL
